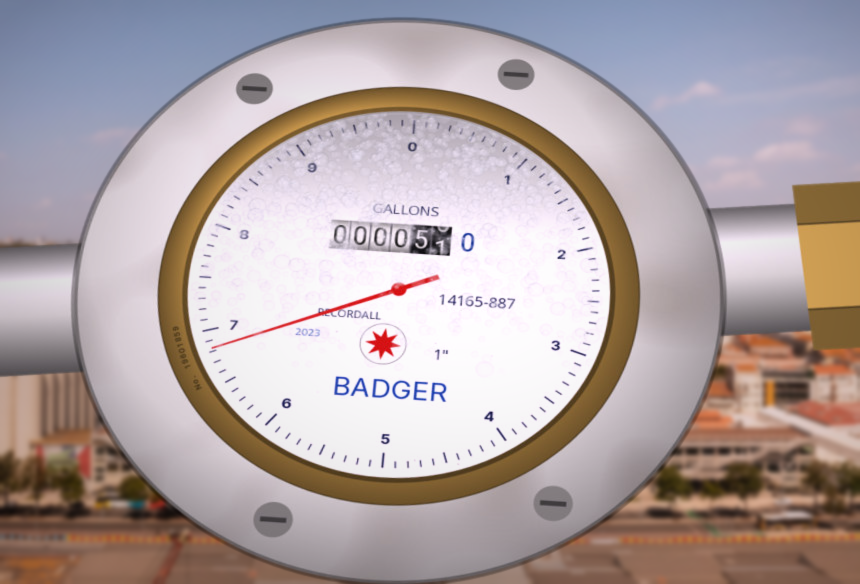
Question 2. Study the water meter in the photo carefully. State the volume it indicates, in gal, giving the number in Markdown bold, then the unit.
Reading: **506.8** gal
